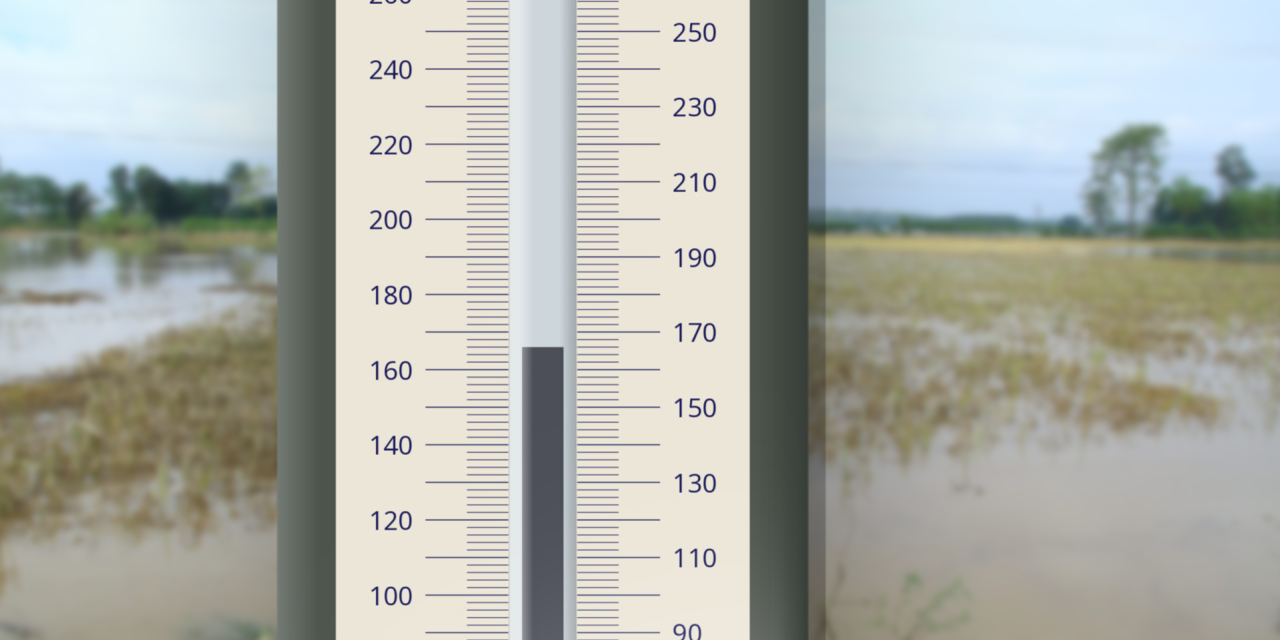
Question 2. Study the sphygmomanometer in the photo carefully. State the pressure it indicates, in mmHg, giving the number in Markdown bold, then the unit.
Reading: **166** mmHg
